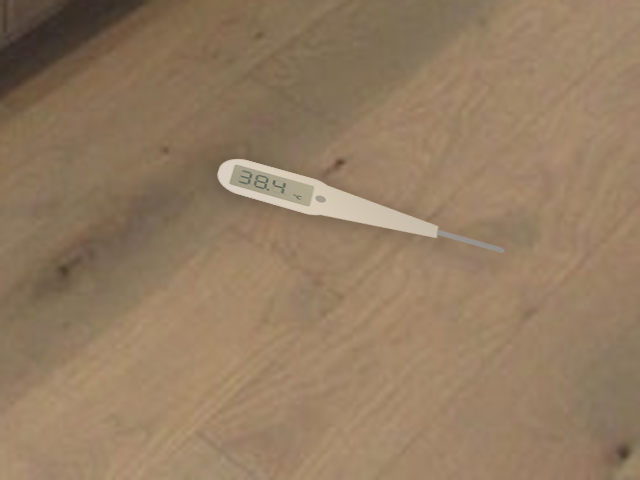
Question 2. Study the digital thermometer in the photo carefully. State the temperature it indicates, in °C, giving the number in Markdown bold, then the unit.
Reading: **38.4** °C
